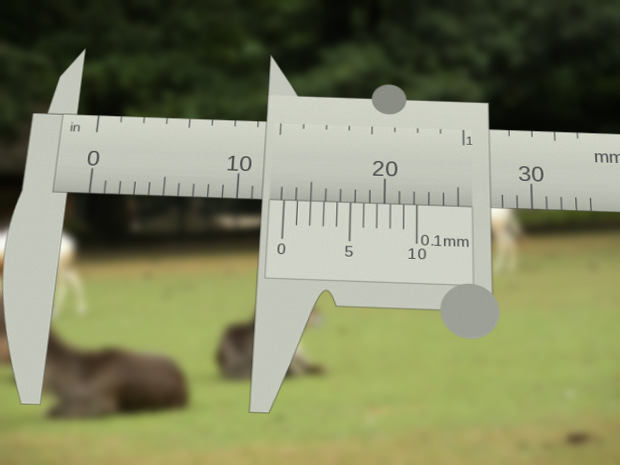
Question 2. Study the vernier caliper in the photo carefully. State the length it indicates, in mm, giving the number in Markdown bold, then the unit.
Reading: **13.2** mm
